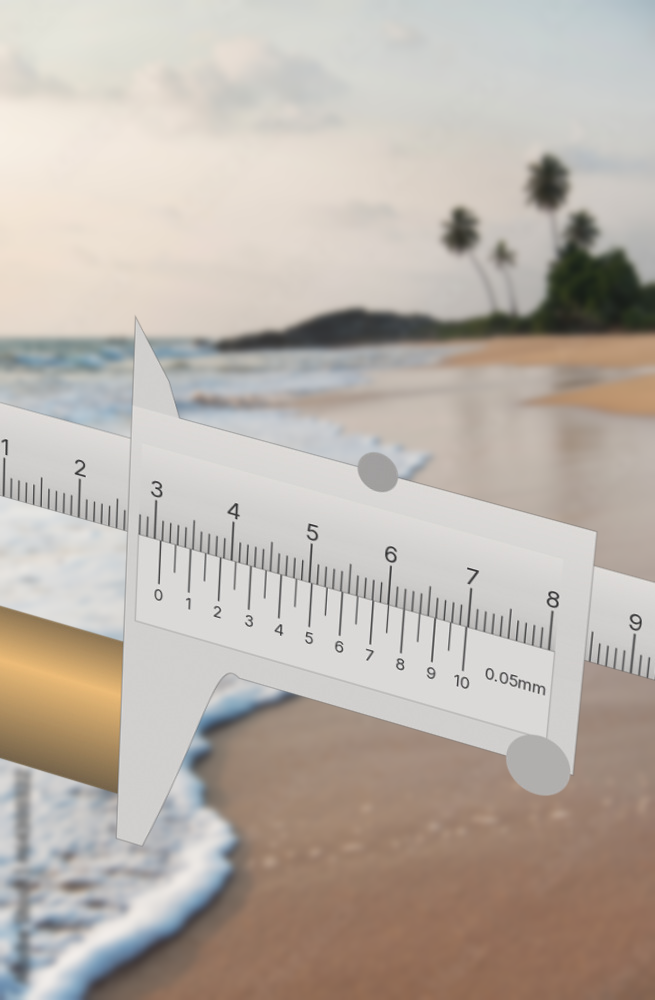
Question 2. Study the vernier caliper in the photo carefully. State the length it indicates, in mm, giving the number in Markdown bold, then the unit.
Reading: **30.8** mm
